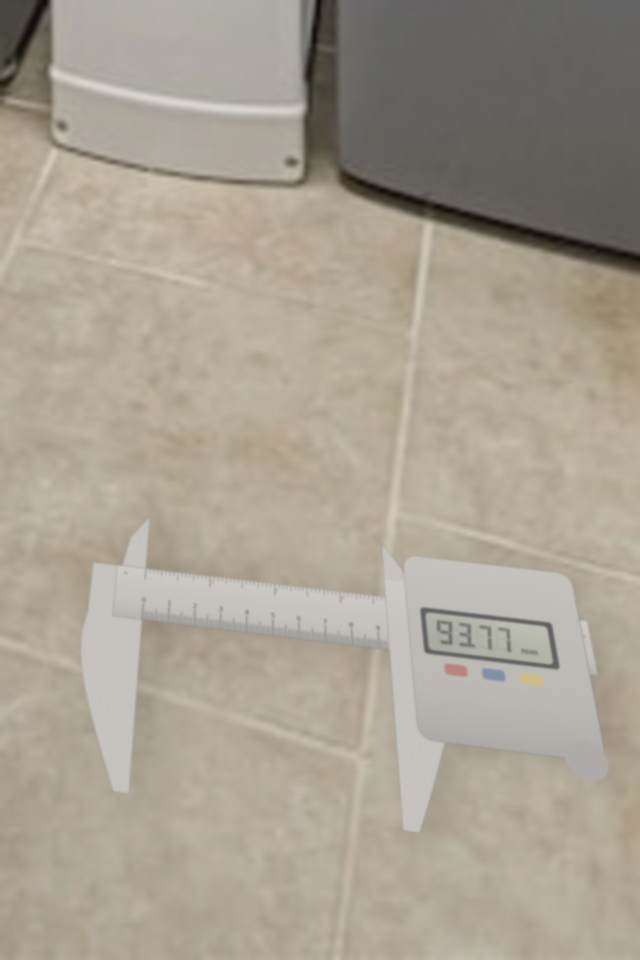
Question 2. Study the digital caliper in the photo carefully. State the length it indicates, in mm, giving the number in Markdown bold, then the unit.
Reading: **93.77** mm
